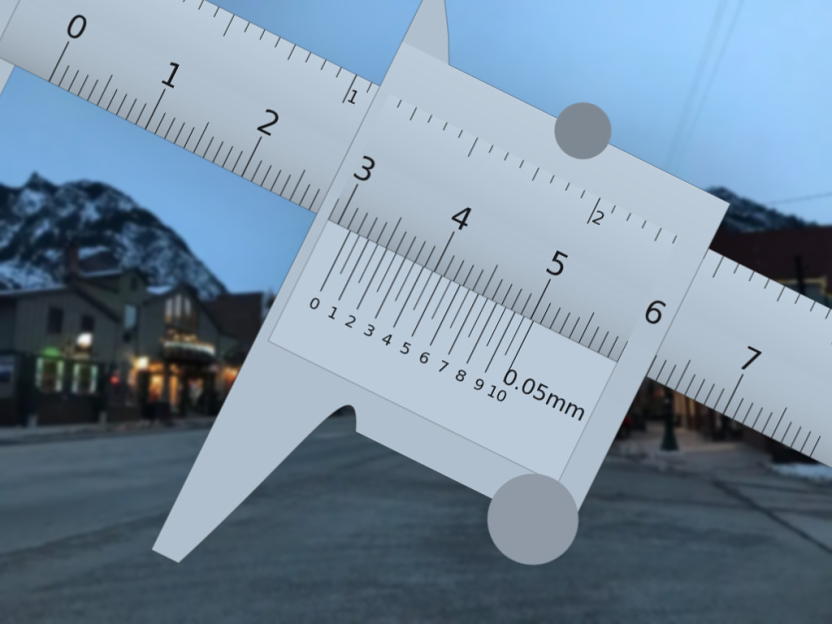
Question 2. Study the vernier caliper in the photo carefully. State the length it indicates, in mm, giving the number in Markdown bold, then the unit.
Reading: **31.3** mm
